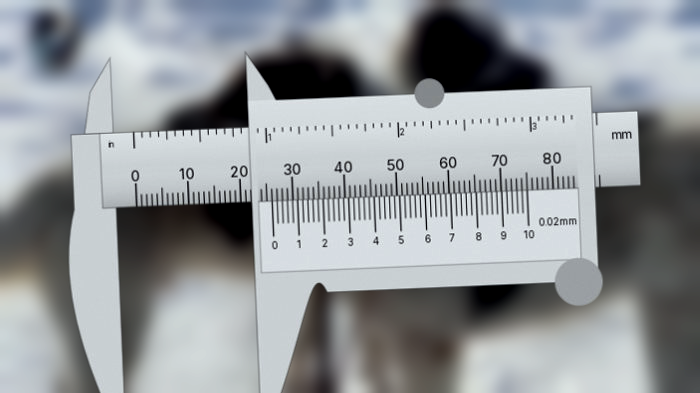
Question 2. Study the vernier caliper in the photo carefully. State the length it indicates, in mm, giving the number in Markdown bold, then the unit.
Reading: **26.0** mm
